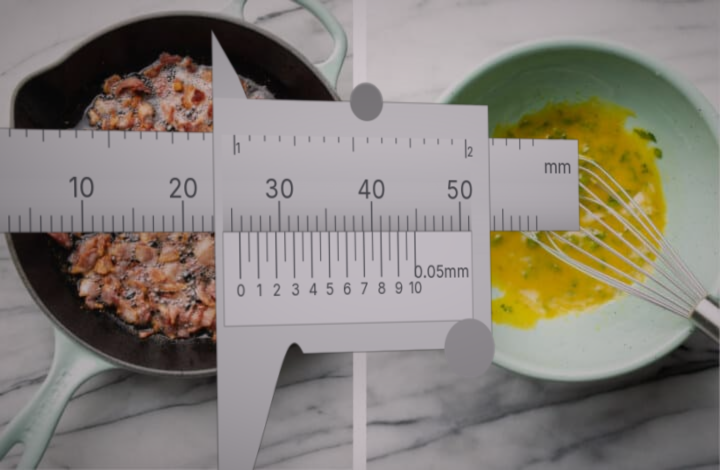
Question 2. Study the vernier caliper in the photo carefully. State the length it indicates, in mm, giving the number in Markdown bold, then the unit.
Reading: **25.8** mm
